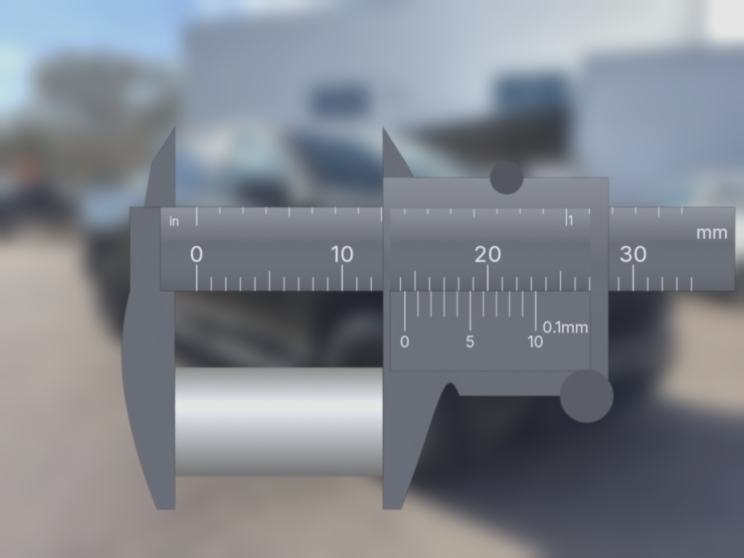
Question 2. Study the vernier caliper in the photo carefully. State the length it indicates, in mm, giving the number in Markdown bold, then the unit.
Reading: **14.3** mm
